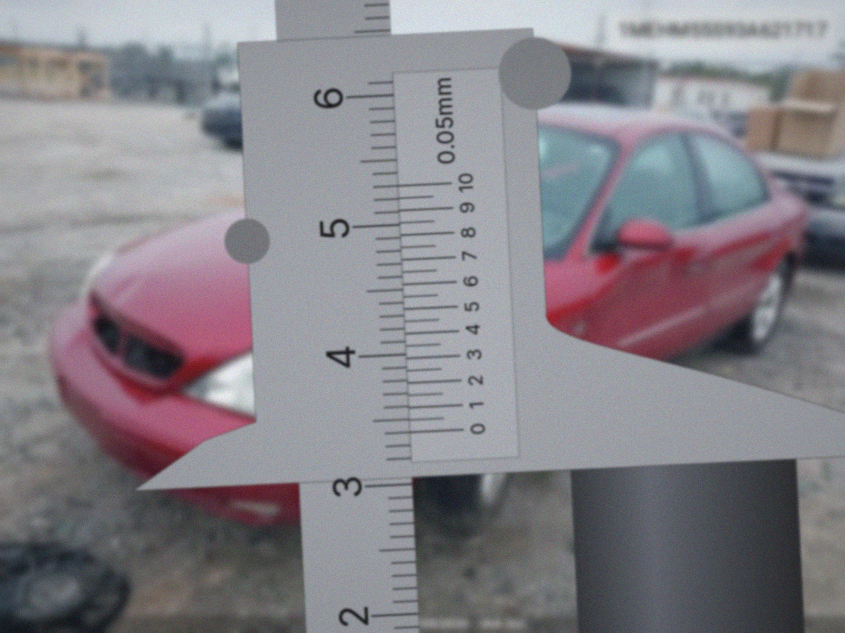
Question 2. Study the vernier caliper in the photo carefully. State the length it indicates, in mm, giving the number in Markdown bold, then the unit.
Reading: **34.0** mm
